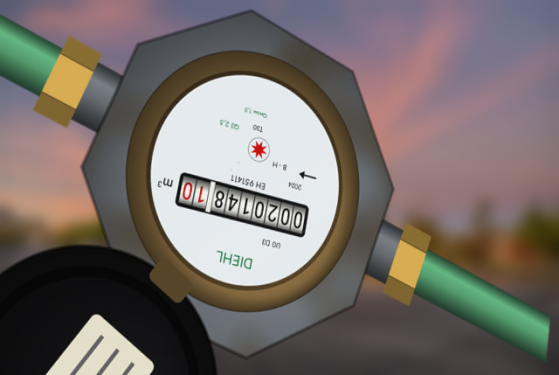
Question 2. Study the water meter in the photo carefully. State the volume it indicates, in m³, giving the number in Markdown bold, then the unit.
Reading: **20148.10** m³
